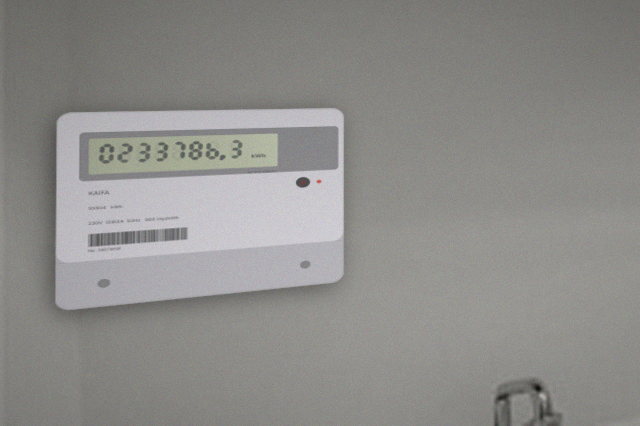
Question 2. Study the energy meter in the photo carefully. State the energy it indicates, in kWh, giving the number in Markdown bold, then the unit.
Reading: **233786.3** kWh
